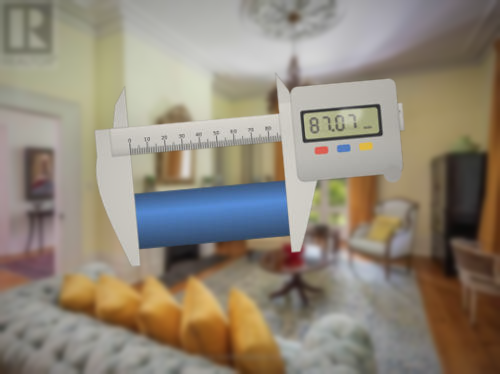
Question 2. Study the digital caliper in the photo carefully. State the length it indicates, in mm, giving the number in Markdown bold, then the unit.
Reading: **87.07** mm
